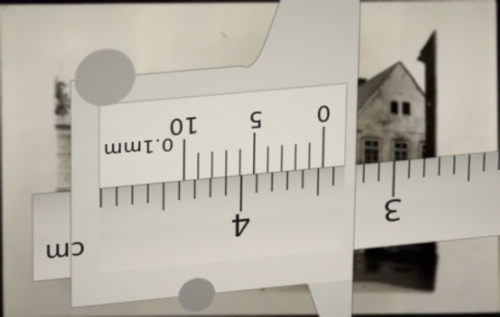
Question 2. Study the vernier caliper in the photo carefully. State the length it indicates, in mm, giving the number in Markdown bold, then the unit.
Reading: **34.7** mm
